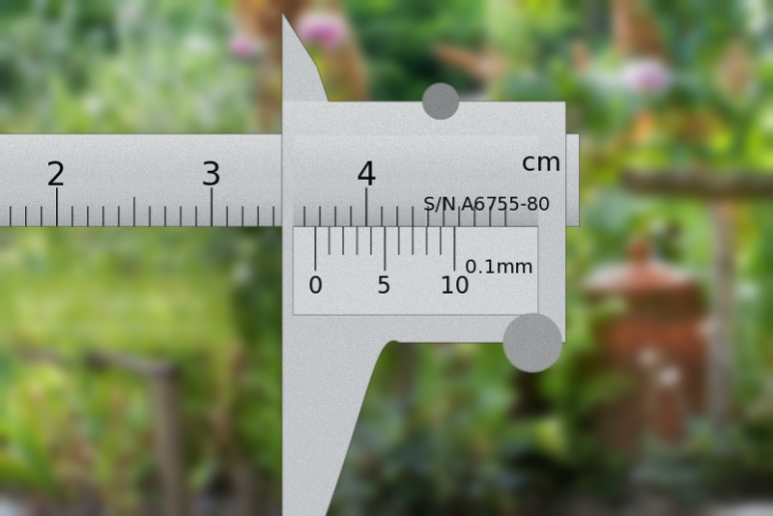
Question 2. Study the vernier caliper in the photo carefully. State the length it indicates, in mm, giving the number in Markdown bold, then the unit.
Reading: **36.7** mm
